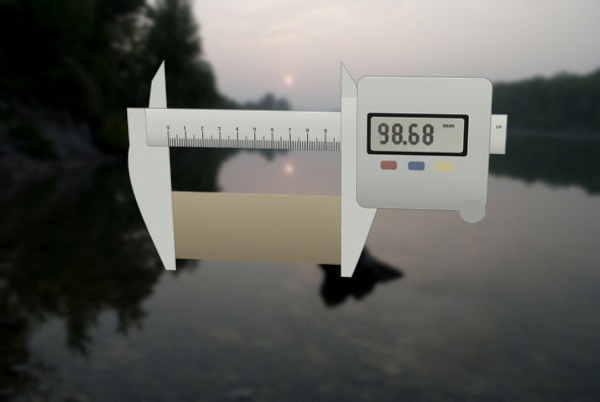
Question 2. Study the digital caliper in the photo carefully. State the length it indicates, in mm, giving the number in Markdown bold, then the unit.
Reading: **98.68** mm
